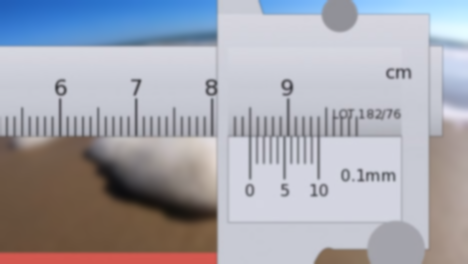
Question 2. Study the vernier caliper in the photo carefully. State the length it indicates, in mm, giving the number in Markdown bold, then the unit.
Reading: **85.0** mm
